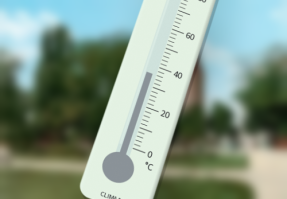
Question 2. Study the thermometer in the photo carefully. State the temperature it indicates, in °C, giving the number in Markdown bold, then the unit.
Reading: **36** °C
